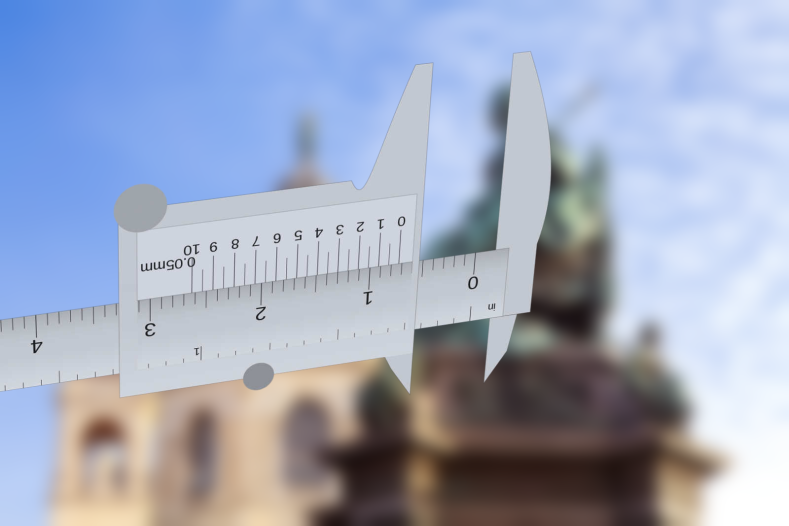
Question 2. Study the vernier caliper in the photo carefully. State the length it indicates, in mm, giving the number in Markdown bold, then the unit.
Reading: **7.3** mm
